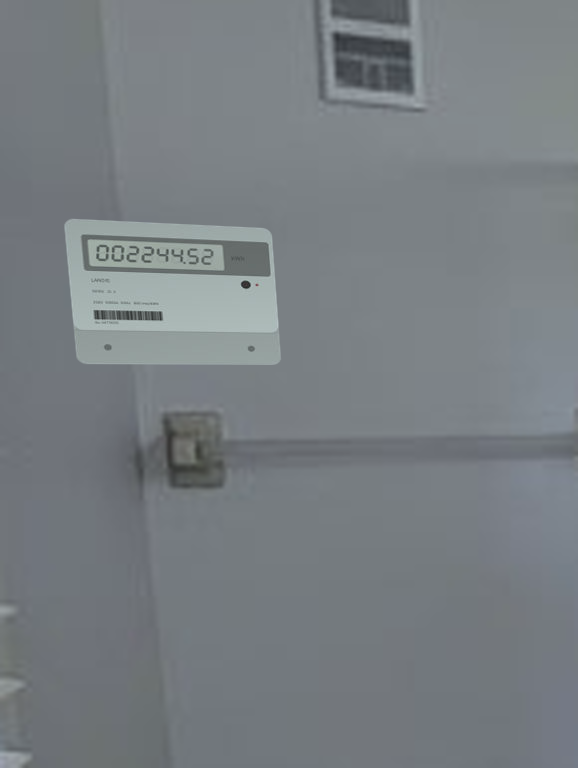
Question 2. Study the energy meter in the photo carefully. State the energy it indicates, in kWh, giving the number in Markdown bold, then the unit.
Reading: **2244.52** kWh
